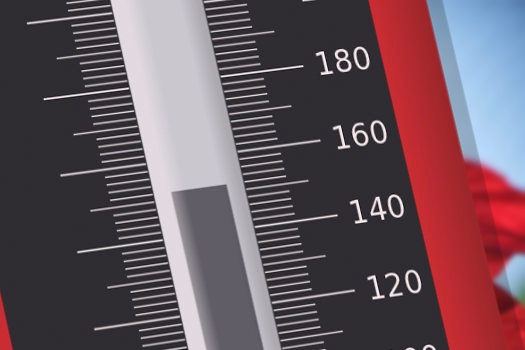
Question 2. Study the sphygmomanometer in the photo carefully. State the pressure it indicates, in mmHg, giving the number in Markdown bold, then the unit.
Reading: **152** mmHg
